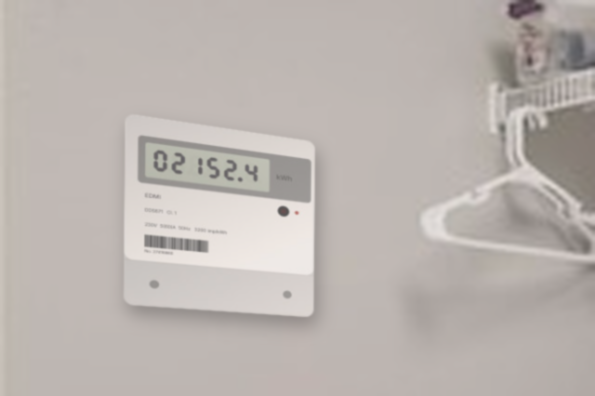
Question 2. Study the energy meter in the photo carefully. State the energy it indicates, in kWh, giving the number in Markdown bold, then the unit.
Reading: **2152.4** kWh
